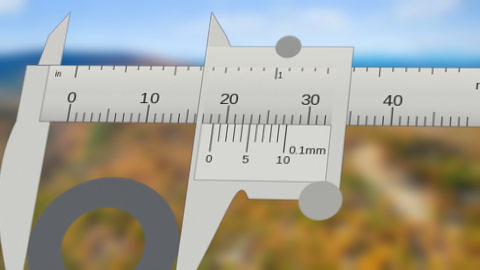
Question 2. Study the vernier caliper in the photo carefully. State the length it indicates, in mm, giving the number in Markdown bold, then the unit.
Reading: **18.4** mm
